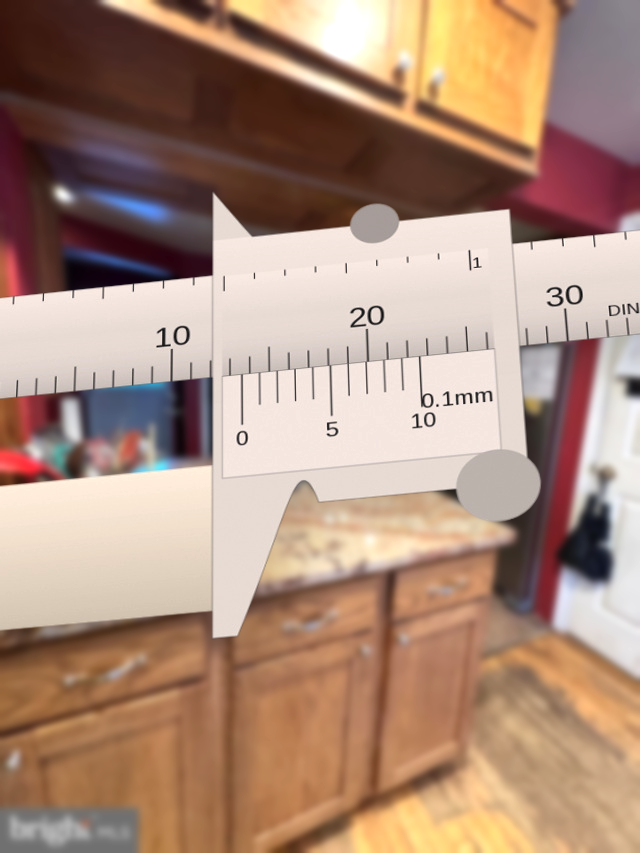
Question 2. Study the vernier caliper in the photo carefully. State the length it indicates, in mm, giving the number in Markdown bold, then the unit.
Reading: **13.6** mm
